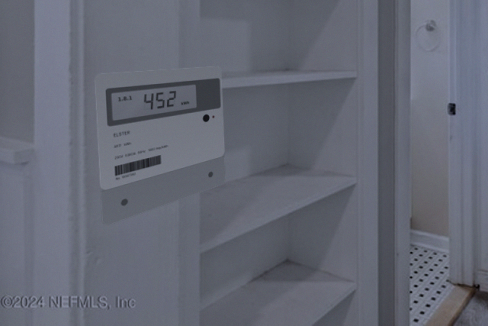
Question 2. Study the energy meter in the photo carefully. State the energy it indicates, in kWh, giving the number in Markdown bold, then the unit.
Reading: **452** kWh
